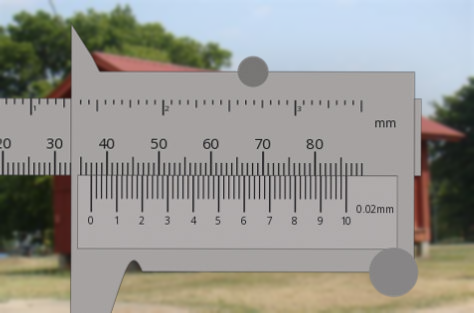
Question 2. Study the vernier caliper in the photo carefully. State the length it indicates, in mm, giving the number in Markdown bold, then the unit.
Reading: **37.0** mm
